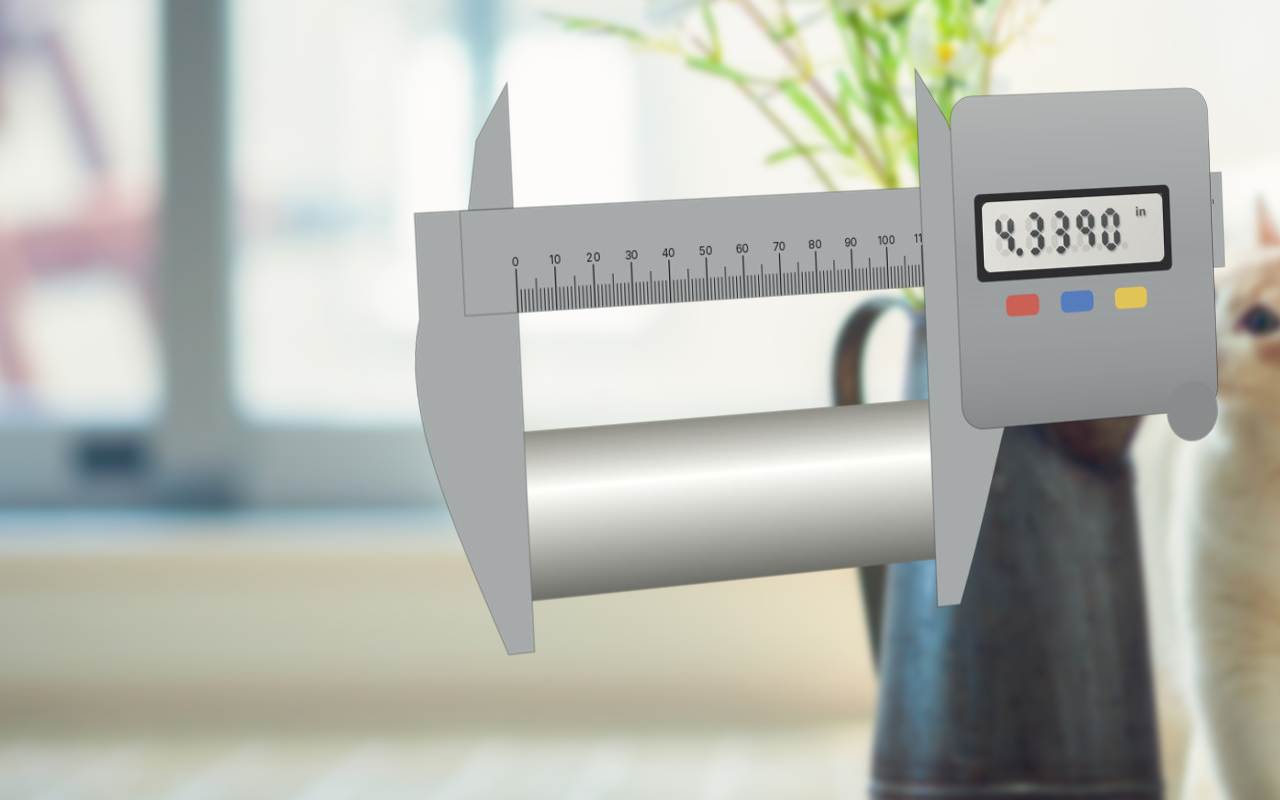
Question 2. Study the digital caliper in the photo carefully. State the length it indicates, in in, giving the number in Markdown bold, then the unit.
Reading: **4.3390** in
